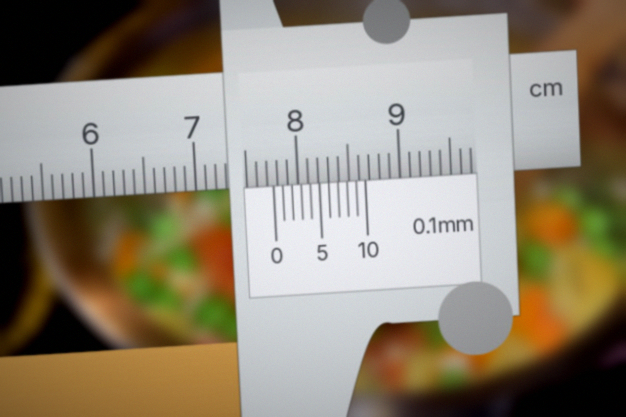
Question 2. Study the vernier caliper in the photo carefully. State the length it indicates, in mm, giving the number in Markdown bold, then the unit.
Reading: **77.6** mm
